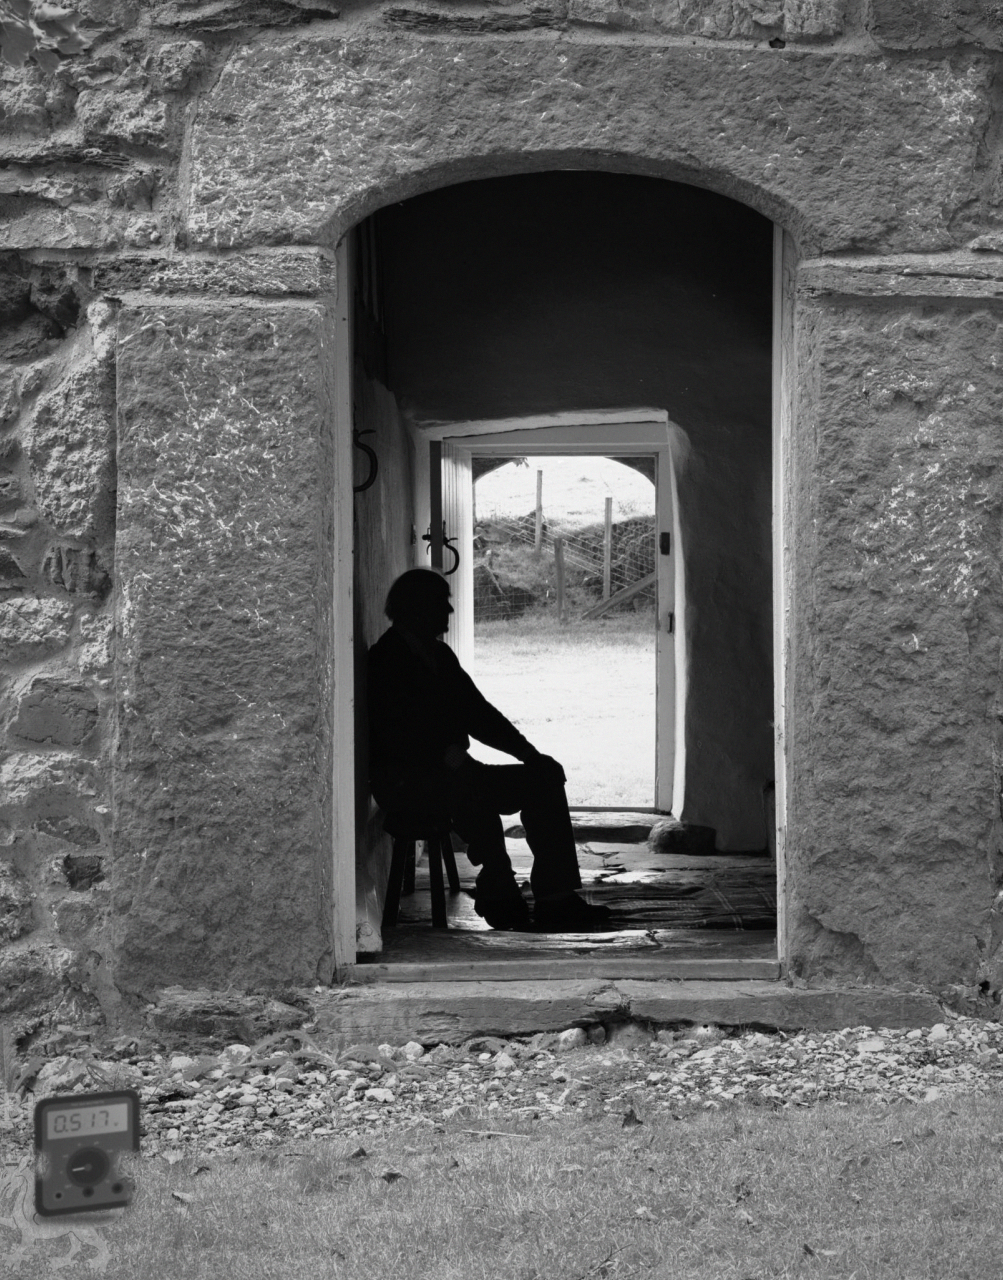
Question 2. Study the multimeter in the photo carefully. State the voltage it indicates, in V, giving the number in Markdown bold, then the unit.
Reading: **0.517** V
